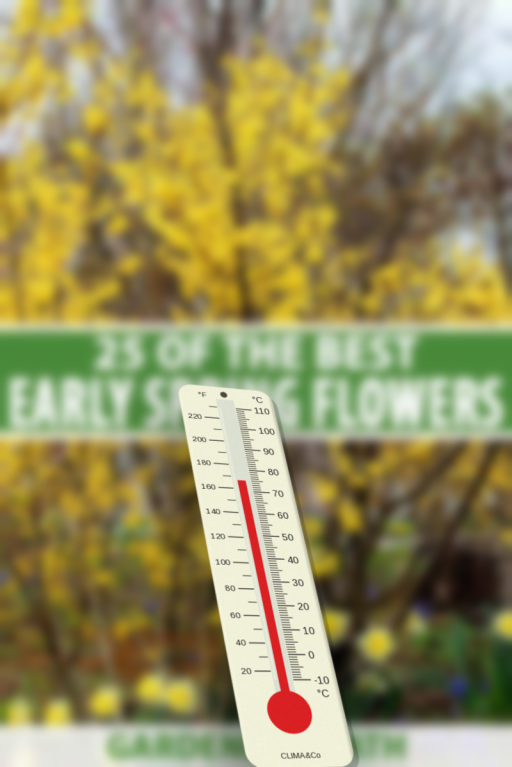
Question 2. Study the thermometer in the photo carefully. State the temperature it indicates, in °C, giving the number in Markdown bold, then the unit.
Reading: **75** °C
